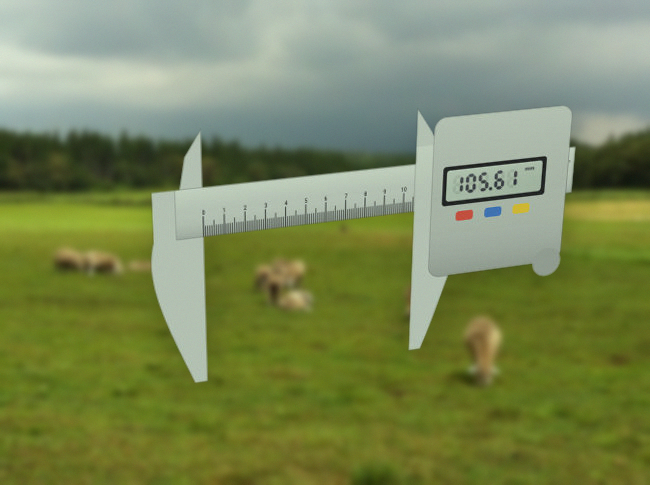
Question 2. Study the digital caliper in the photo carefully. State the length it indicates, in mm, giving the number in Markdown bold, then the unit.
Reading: **105.61** mm
